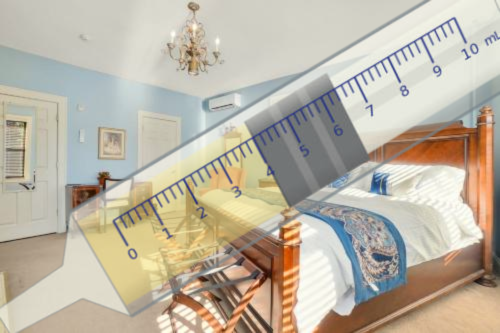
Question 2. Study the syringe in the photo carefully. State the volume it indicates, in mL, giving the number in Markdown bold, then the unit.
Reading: **4** mL
